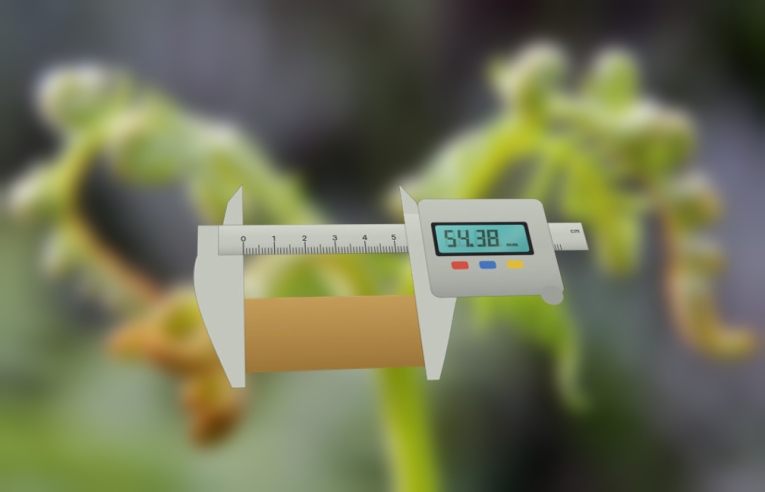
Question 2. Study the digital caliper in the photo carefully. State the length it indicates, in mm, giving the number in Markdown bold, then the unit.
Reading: **54.38** mm
